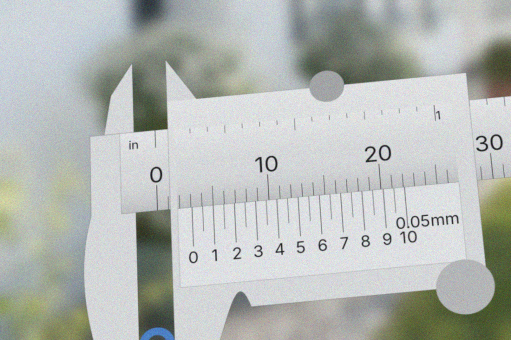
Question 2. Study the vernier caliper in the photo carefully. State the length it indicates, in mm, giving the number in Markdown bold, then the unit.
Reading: **3.1** mm
